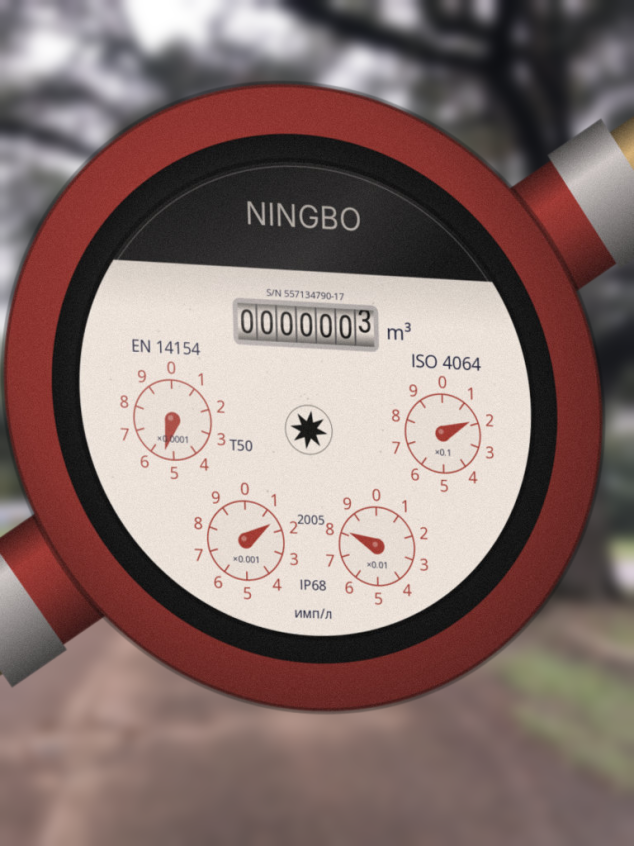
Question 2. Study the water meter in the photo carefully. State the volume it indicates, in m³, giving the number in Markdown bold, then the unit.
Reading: **3.1815** m³
